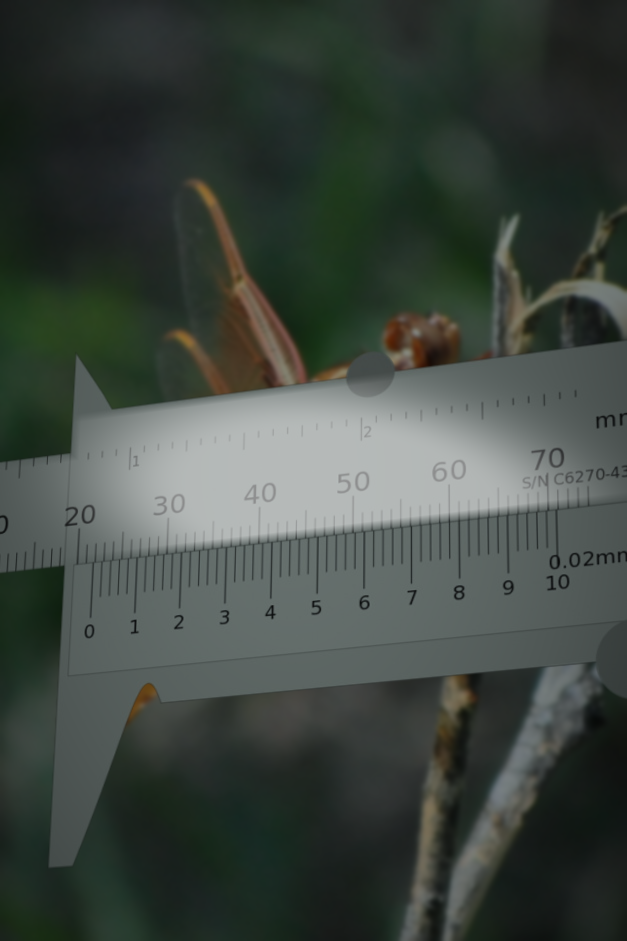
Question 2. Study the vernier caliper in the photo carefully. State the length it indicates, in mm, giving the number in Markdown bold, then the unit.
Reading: **21.8** mm
